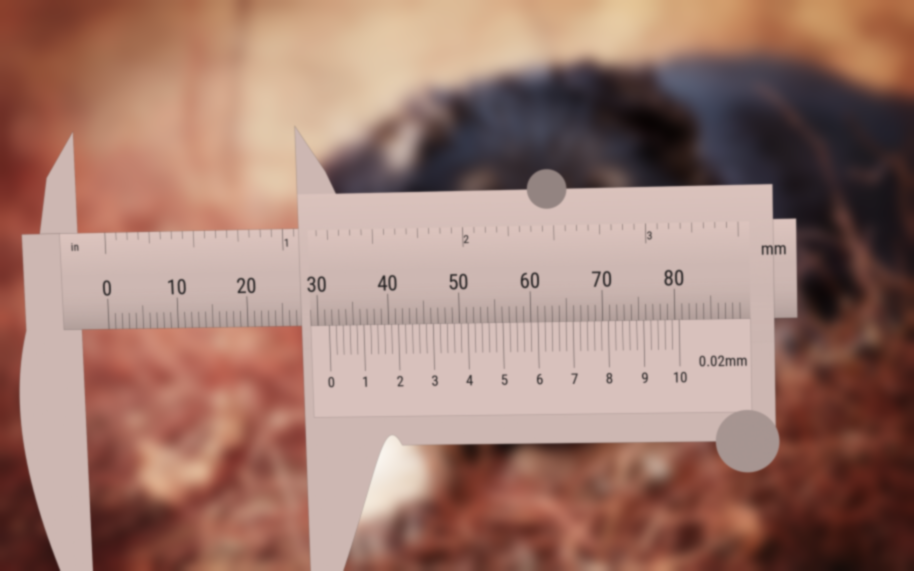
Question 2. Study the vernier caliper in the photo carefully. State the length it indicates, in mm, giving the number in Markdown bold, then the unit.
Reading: **31.6** mm
